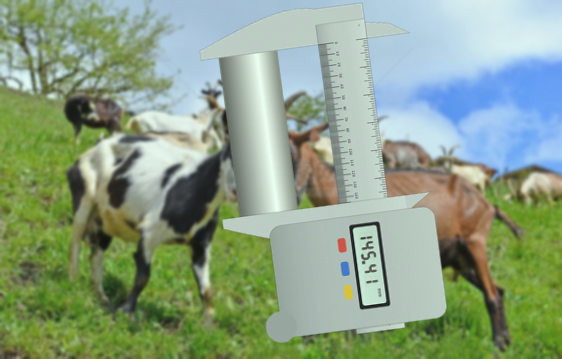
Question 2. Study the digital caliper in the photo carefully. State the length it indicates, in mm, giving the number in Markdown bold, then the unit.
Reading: **145.41** mm
